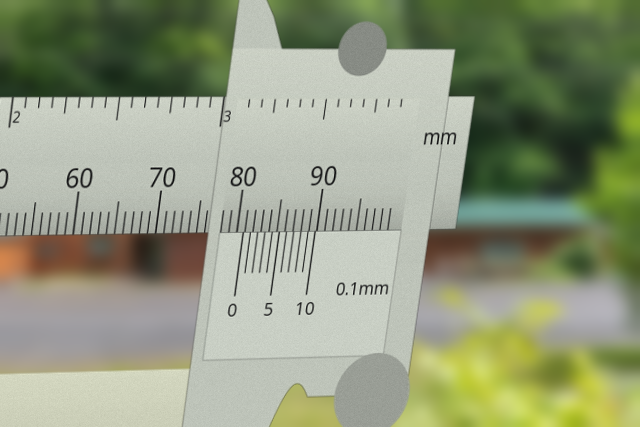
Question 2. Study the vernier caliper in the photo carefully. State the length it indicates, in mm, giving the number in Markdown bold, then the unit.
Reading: **80.8** mm
